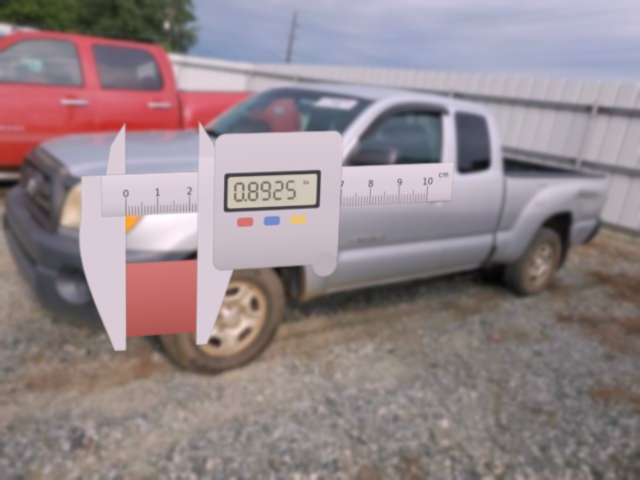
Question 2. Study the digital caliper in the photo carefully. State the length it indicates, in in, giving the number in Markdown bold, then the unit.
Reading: **0.8925** in
